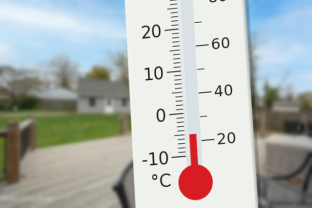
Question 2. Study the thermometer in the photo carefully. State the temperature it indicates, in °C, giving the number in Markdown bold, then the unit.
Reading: **-5** °C
